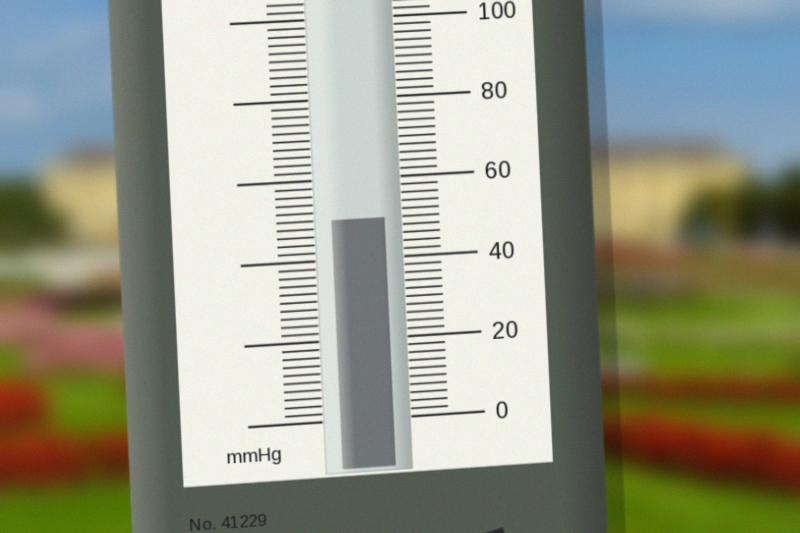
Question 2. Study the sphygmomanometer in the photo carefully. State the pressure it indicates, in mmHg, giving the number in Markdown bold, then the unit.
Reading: **50** mmHg
